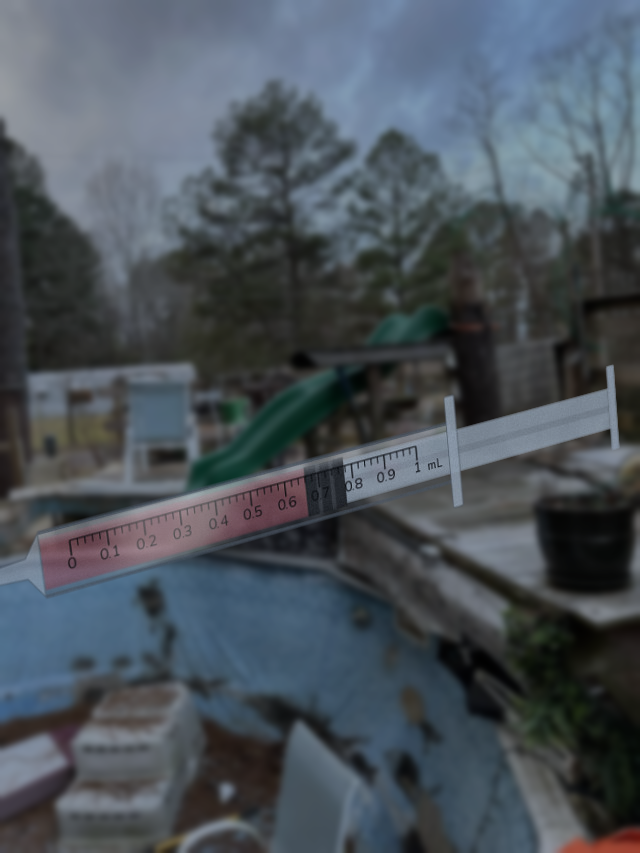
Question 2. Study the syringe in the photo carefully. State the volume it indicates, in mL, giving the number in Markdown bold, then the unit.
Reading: **0.66** mL
